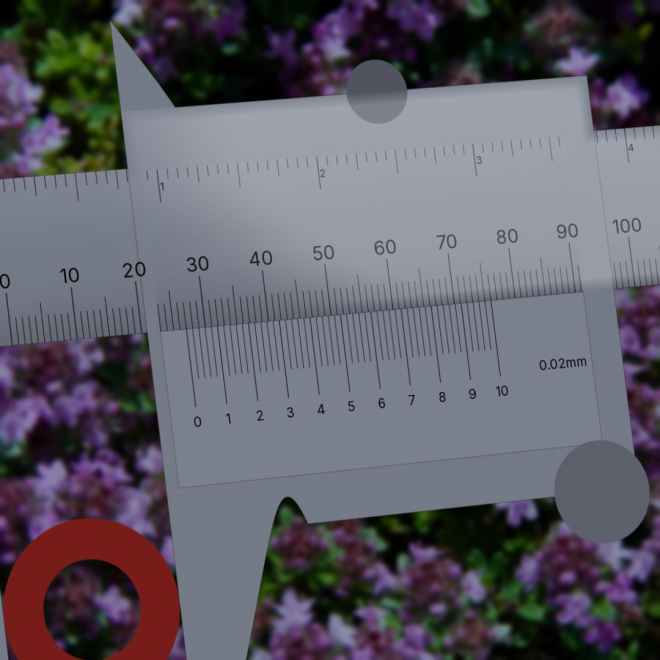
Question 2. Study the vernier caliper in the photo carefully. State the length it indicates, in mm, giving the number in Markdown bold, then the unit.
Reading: **27.0** mm
